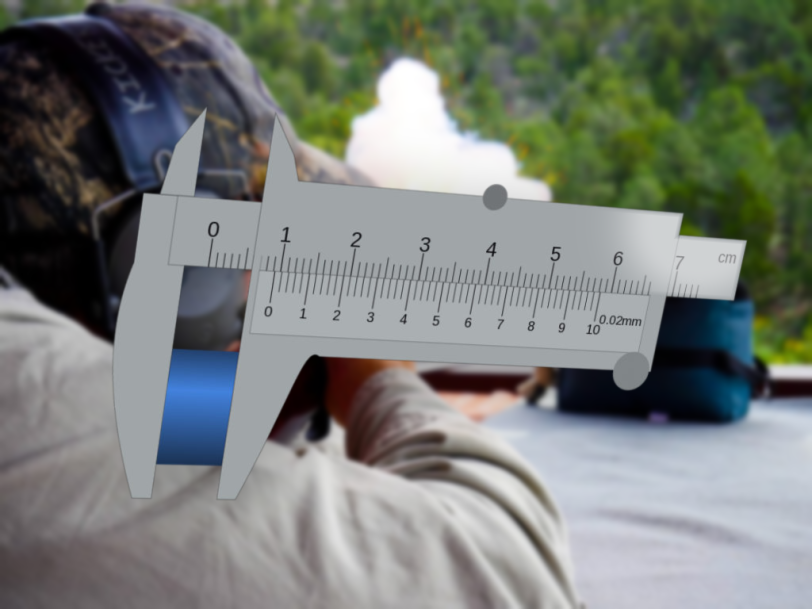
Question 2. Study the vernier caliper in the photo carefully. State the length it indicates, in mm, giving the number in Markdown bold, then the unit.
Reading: **9.2** mm
